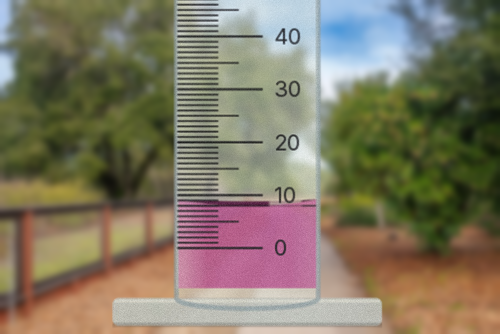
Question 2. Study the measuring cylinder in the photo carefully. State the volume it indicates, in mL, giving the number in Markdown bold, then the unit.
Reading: **8** mL
